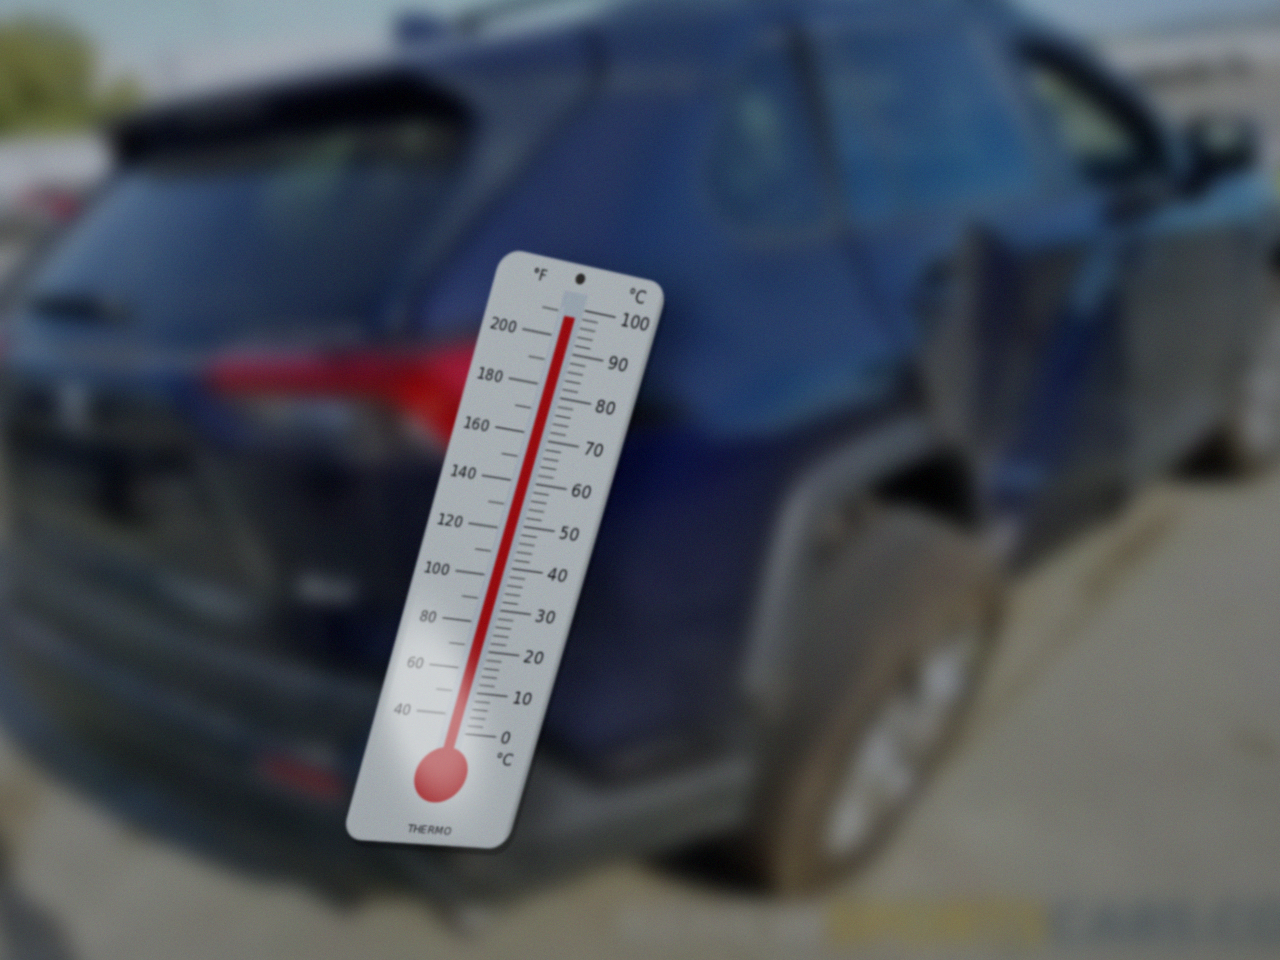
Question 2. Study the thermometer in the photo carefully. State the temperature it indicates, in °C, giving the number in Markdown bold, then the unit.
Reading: **98** °C
